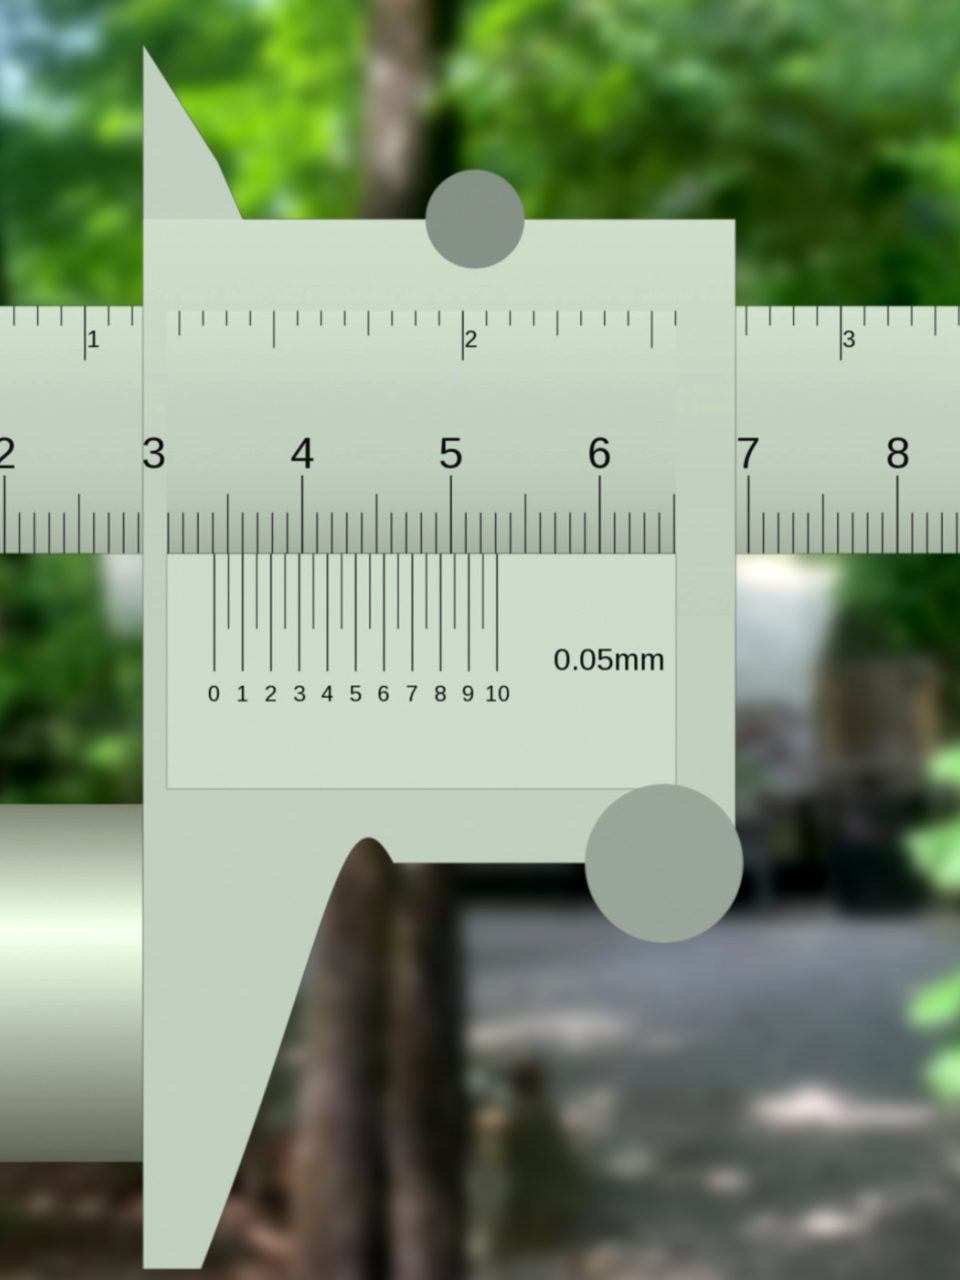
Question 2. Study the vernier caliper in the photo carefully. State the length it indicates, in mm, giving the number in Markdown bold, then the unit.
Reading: **34.1** mm
